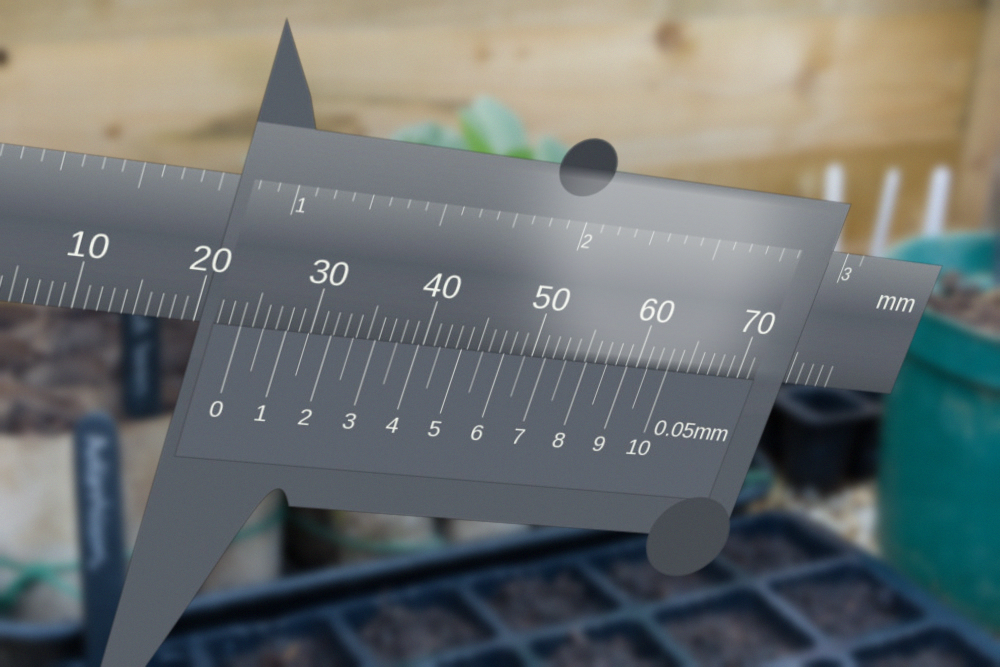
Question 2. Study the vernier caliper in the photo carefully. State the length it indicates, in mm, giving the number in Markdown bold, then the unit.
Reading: **24.0** mm
